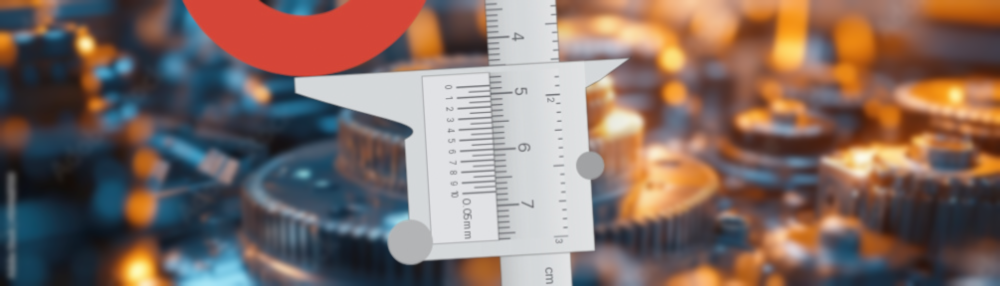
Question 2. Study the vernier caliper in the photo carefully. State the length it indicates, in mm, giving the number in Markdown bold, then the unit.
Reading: **48.5** mm
